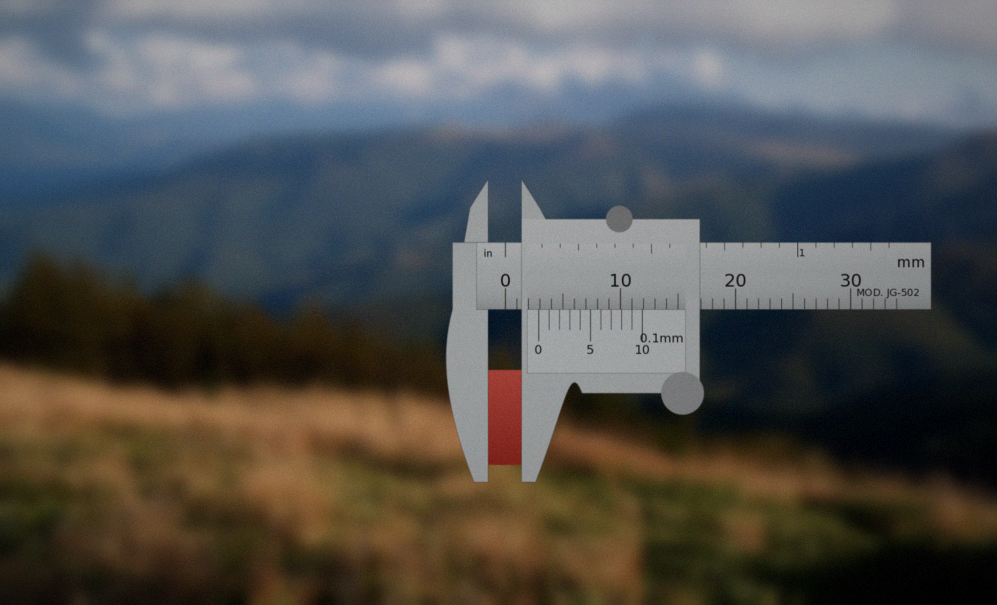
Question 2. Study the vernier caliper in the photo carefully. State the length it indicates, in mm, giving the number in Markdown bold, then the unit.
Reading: **2.9** mm
